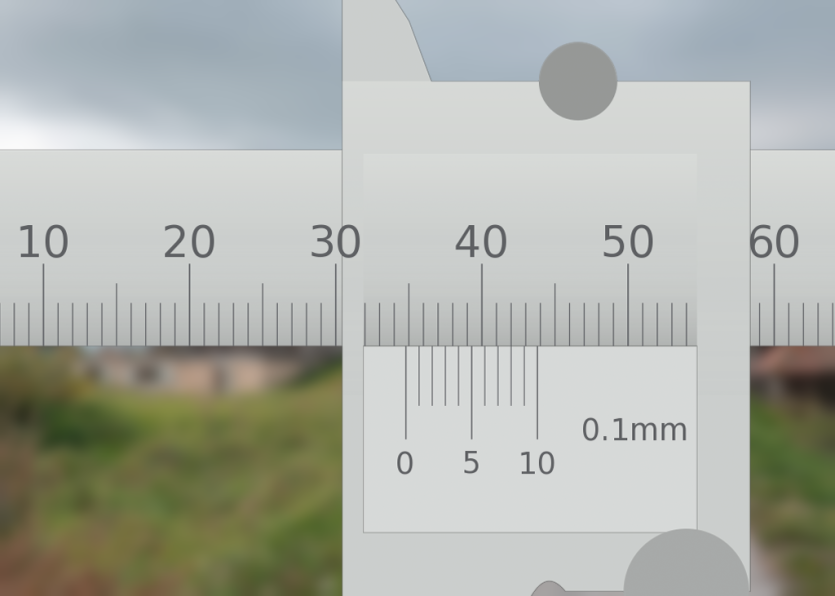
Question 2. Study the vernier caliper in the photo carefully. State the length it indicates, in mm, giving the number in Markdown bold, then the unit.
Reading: **34.8** mm
